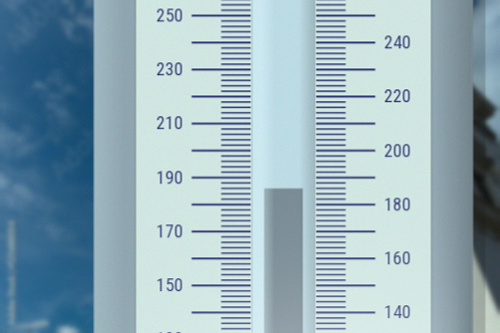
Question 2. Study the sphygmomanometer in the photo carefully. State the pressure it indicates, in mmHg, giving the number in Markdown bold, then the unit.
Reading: **186** mmHg
